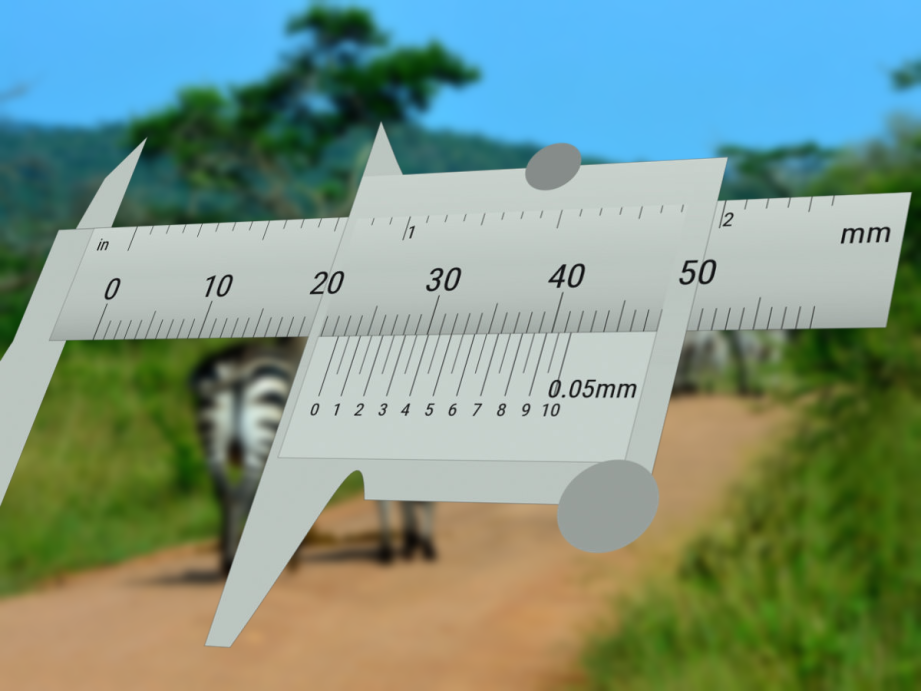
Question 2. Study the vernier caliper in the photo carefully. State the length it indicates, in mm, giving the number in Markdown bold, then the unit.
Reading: **22.5** mm
